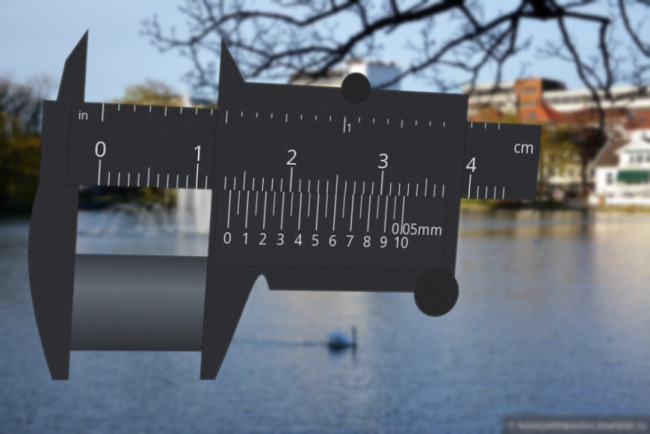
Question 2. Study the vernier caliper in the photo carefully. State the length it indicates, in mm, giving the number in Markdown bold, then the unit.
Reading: **13.6** mm
